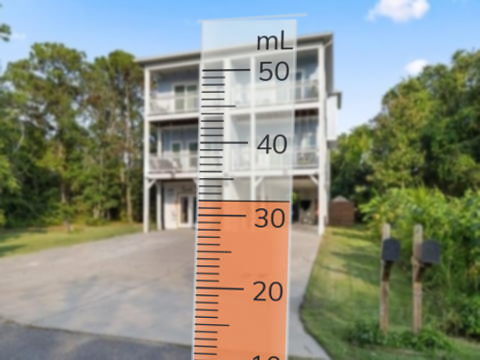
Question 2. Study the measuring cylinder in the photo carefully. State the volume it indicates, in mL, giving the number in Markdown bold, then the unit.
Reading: **32** mL
